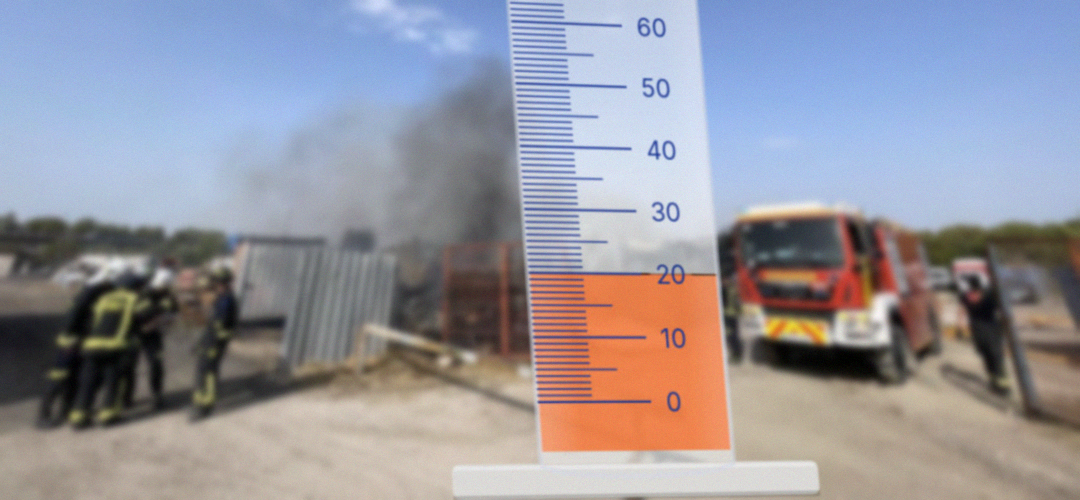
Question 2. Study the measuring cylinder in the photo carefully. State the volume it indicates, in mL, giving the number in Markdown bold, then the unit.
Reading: **20** mL
